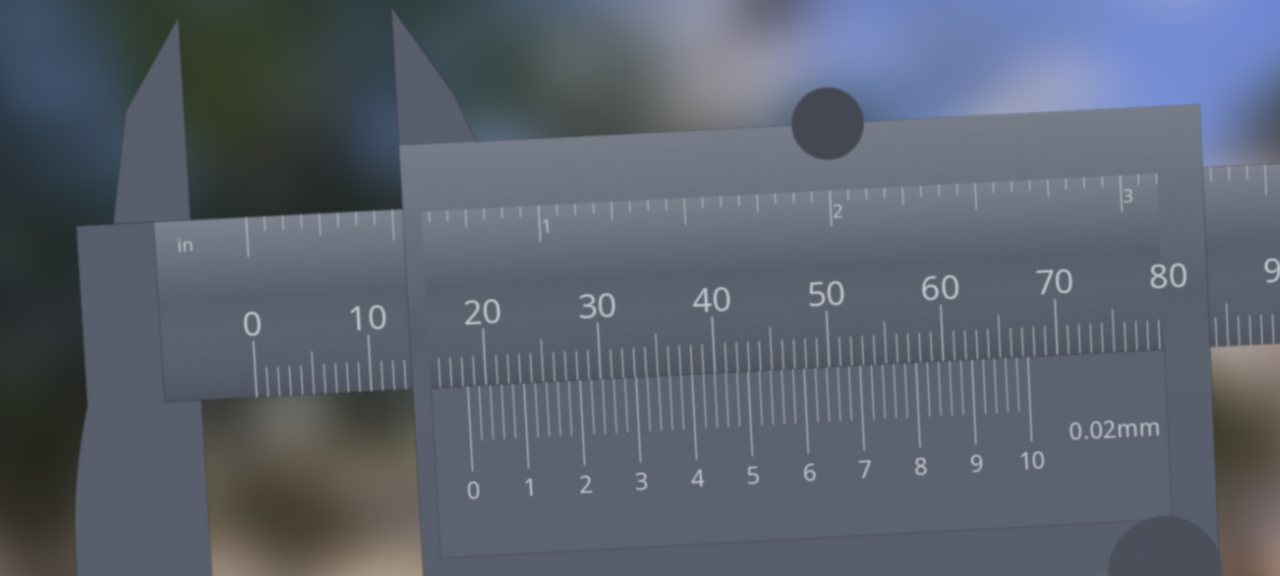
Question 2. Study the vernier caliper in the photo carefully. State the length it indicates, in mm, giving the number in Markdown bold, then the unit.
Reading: **18.4** mm
